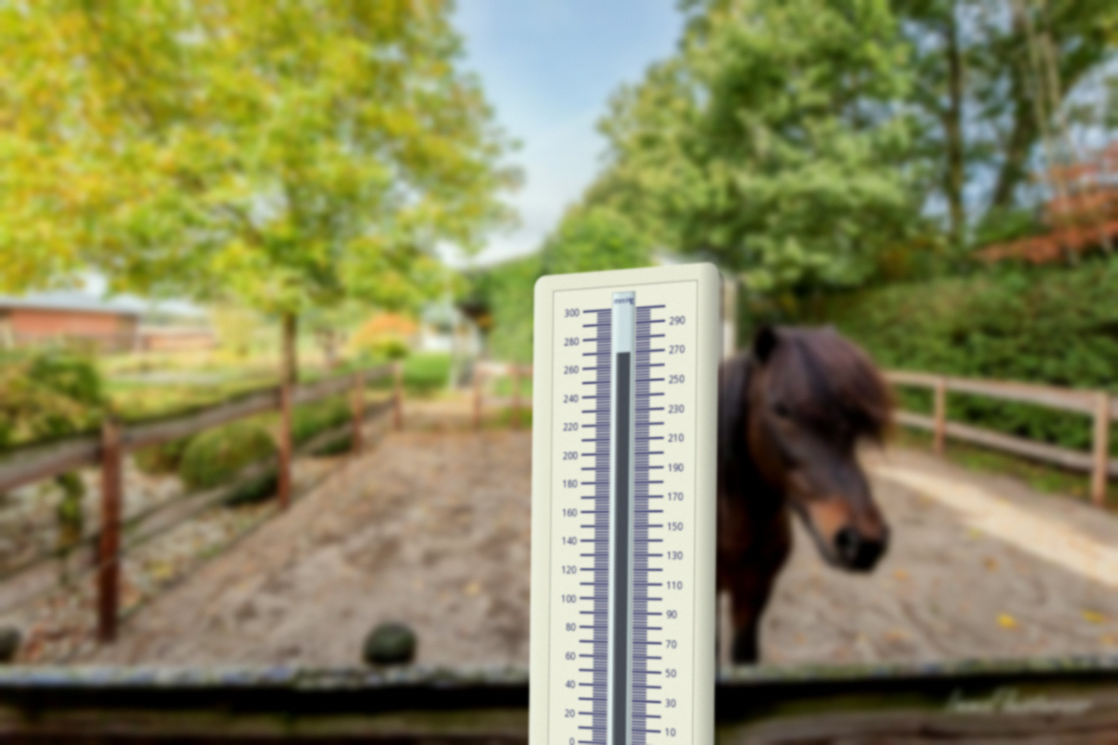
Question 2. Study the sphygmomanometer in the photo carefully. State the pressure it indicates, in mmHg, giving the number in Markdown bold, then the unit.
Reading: **270** mmHg
